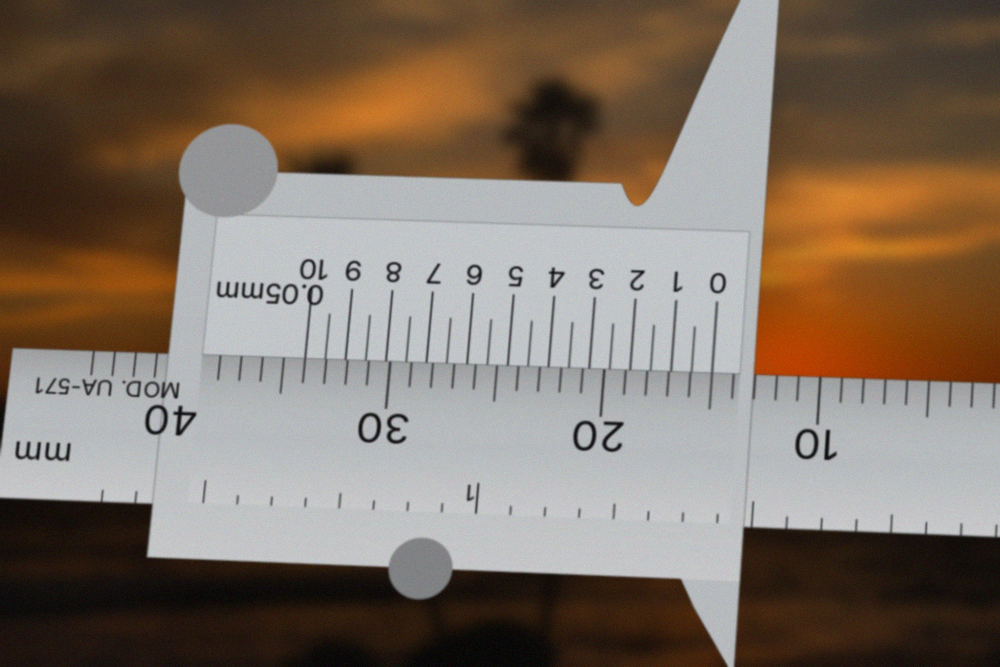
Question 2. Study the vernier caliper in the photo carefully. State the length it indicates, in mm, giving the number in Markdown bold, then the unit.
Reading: **15.0** mm
